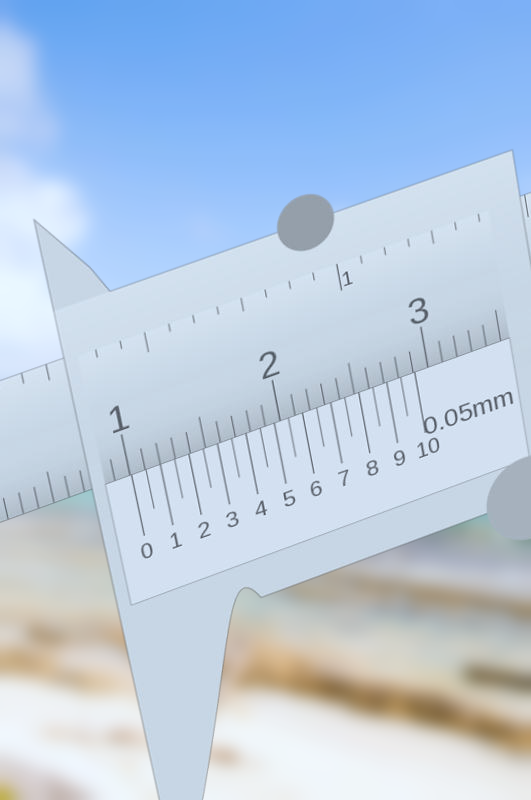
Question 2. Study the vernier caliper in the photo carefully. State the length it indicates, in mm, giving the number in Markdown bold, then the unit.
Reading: **10.1** mm
